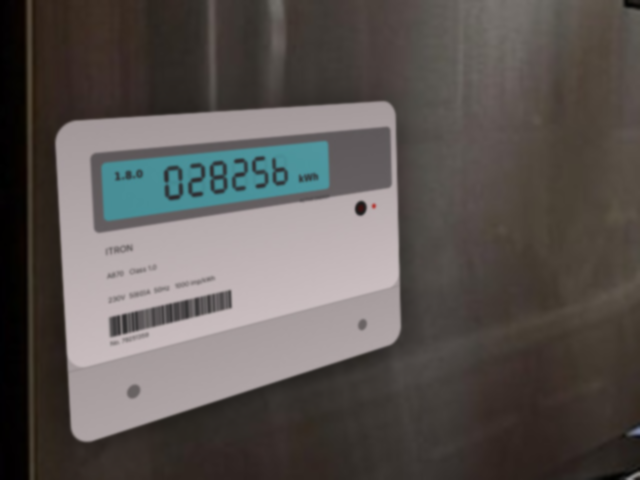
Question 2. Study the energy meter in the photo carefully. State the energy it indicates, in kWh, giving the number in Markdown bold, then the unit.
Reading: **28256** kWh
